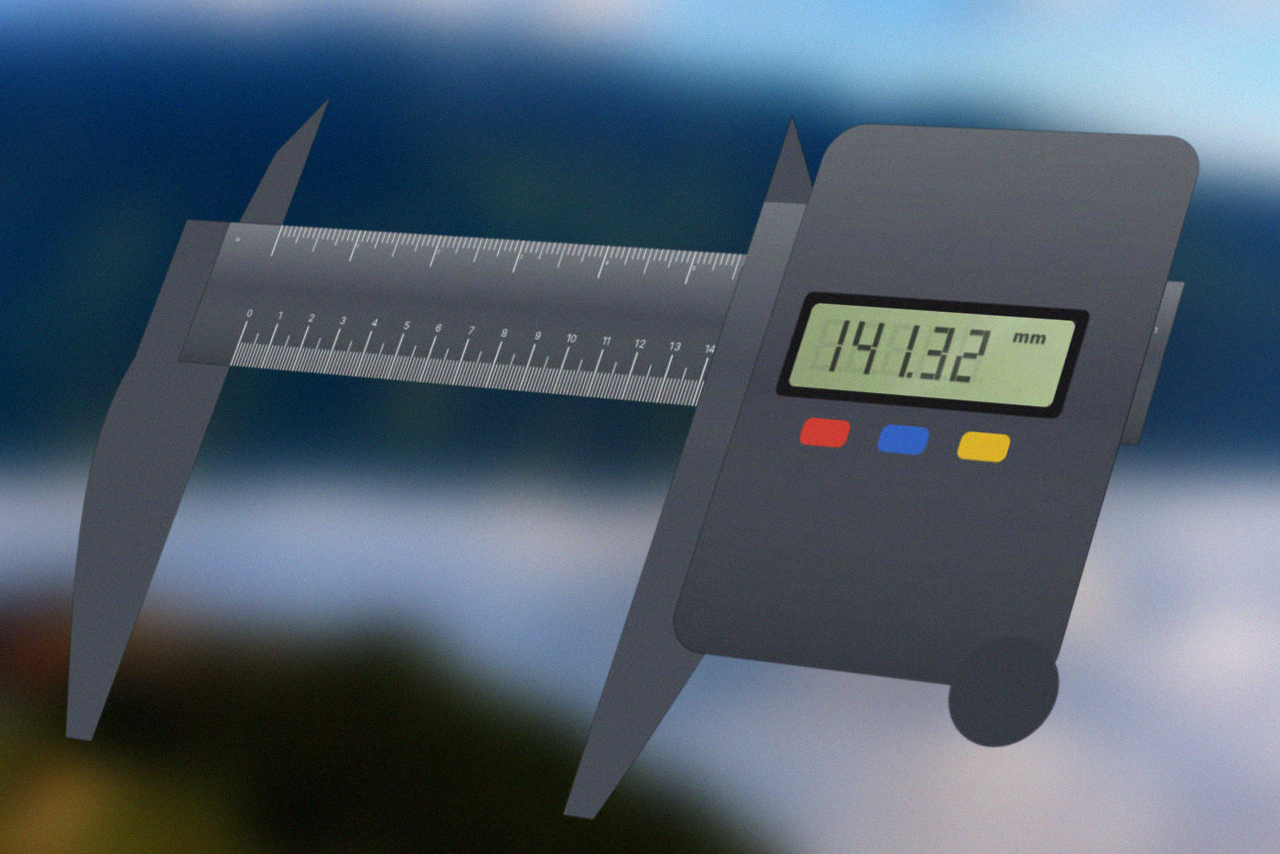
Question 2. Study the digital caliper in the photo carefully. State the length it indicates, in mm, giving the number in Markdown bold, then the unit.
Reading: **141.32** mm
